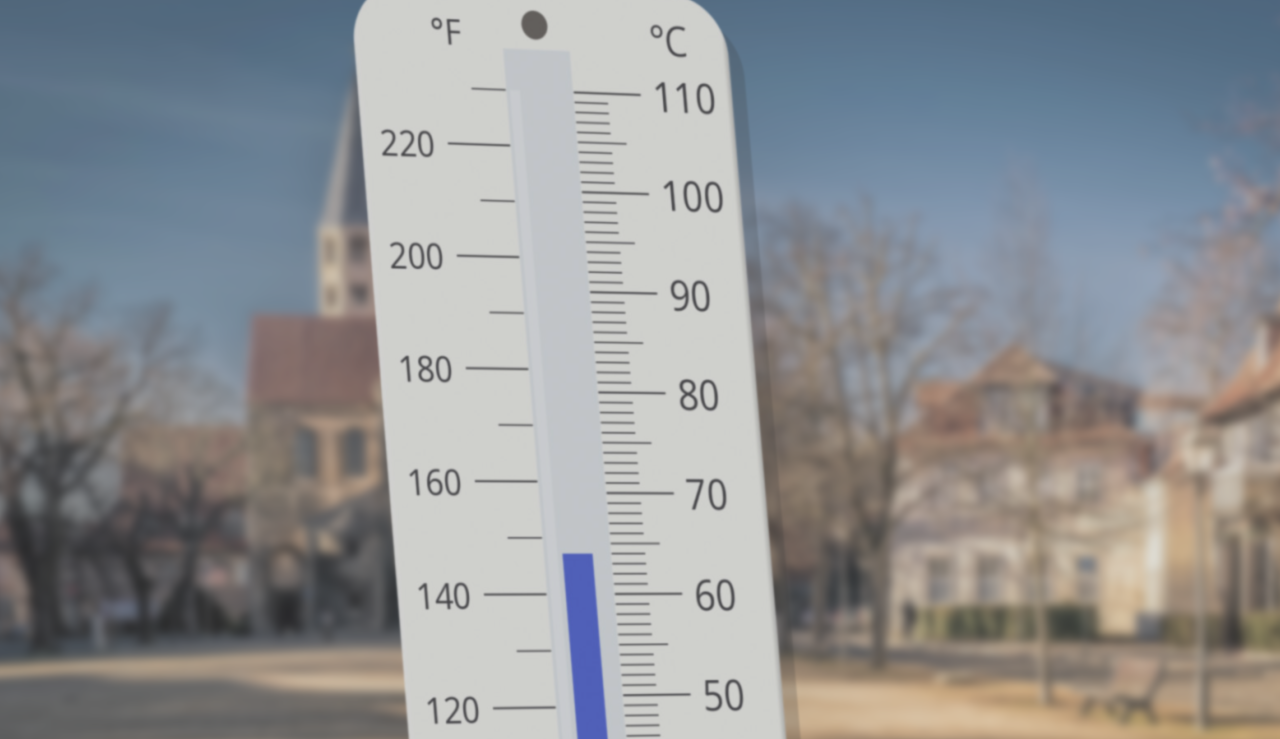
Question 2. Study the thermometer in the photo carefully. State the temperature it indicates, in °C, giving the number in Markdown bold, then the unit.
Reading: **64** °C
